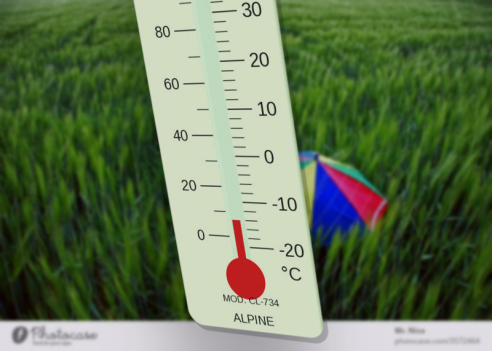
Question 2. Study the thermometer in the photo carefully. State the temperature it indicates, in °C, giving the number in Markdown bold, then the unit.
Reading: **-14** °C
